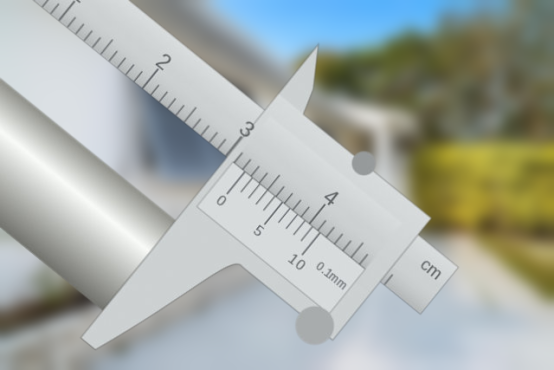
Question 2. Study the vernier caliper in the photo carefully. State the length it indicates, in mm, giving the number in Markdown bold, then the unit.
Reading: **32.3** mm
